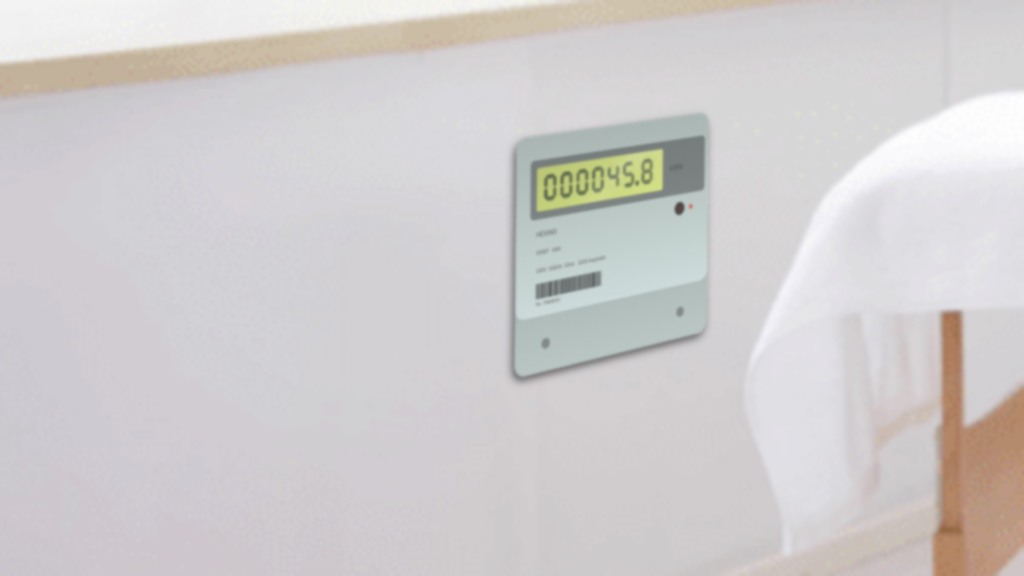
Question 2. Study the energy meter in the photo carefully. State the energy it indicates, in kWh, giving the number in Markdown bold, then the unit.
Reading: **45.8** kWh
